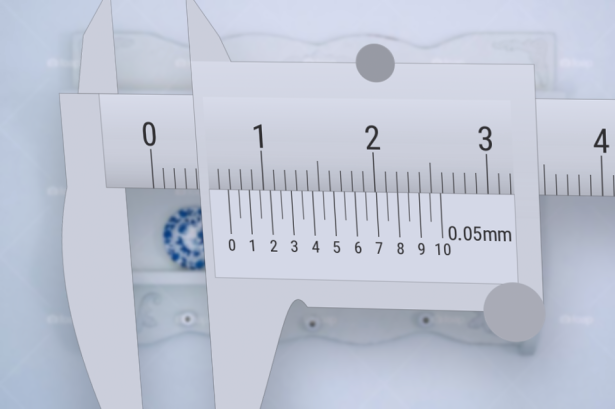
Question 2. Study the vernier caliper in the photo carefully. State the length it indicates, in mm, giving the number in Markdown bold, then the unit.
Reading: **6.8** mm
